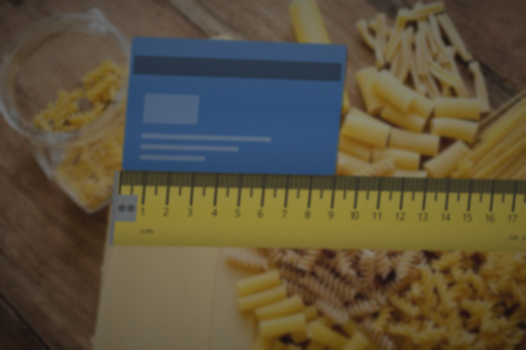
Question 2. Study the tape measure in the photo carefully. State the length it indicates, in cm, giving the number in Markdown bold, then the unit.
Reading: **9** cm
